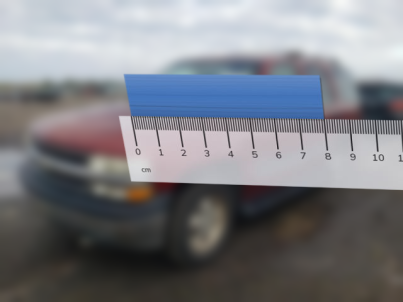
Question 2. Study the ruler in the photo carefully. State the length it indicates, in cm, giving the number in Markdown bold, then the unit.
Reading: **8** cm
